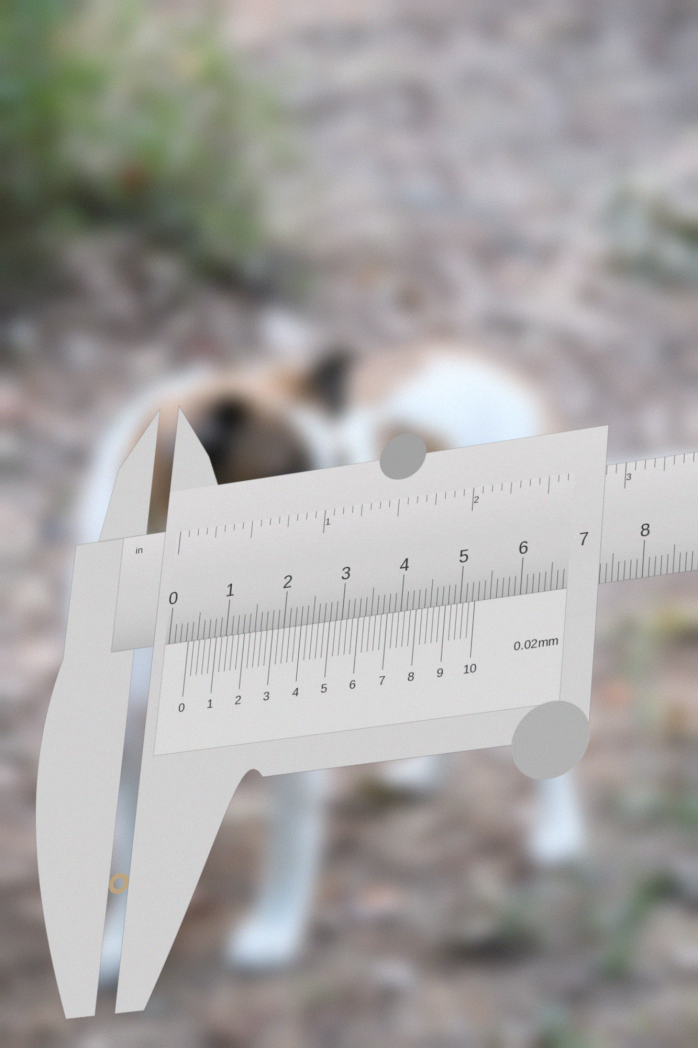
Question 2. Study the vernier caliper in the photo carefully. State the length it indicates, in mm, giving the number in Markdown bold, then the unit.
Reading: **3.4** mm
